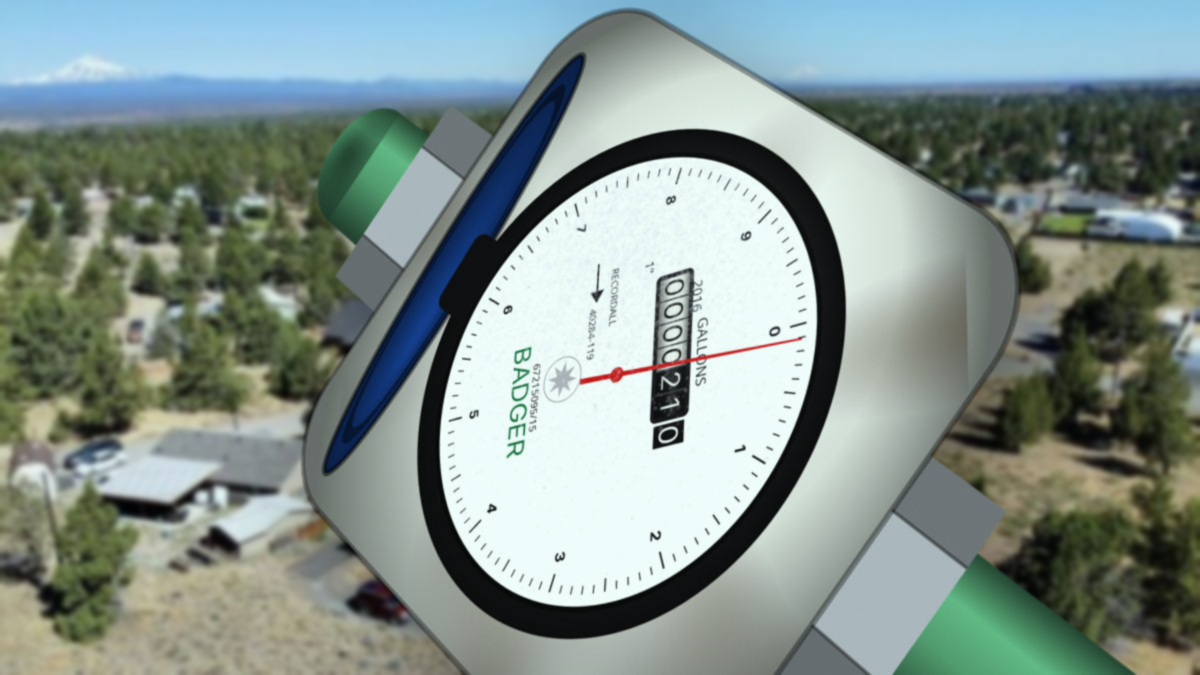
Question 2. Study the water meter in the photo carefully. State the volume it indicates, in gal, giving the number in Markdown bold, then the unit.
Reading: **210.1** gal
